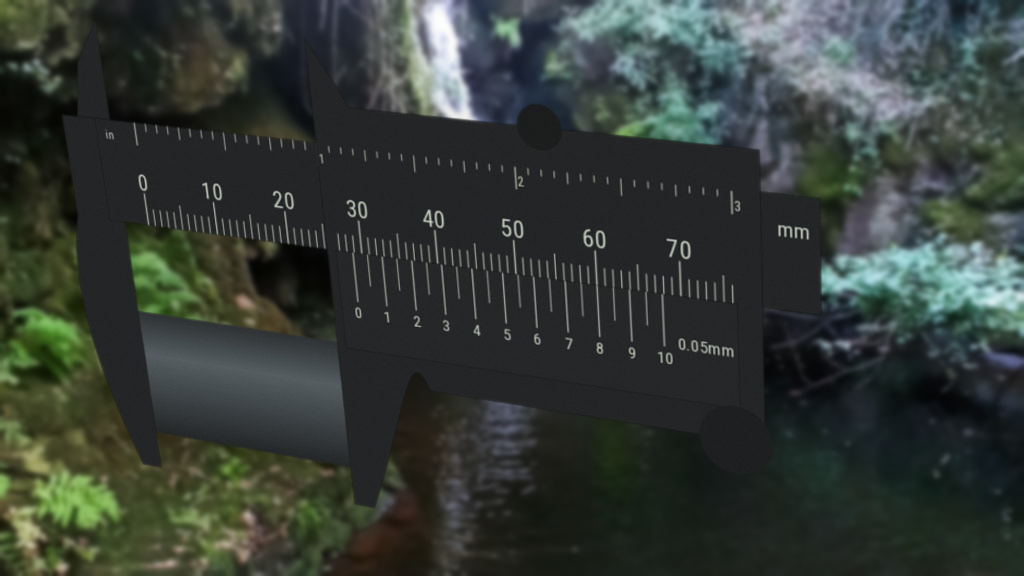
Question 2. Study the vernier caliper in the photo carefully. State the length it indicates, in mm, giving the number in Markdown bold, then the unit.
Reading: **28.8** mm
